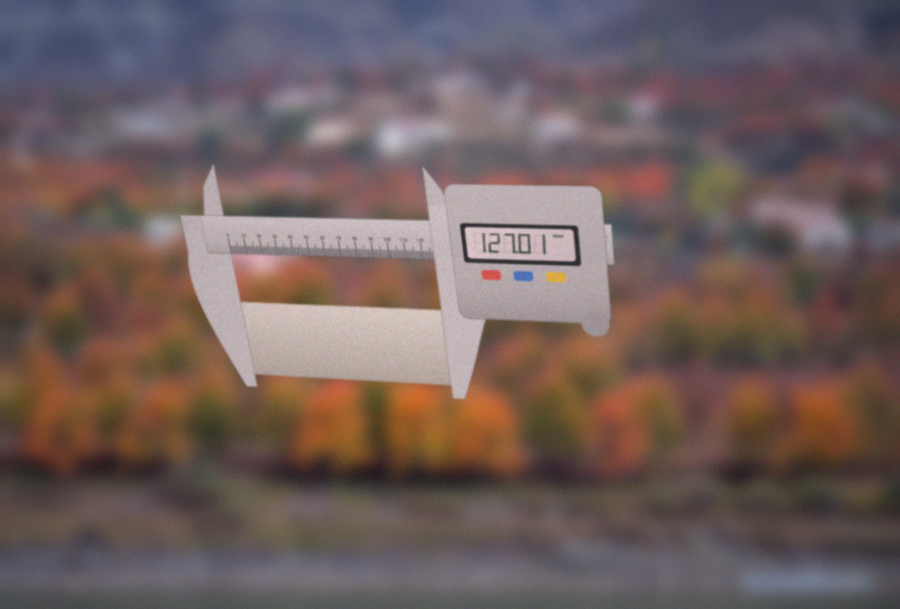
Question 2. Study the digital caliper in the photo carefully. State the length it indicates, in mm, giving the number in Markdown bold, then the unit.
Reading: **127.01** mm
